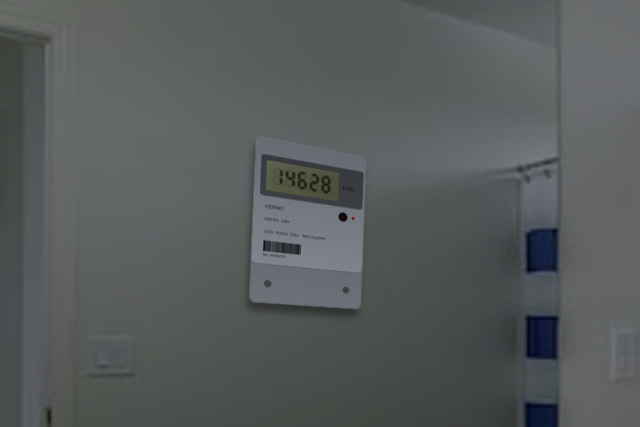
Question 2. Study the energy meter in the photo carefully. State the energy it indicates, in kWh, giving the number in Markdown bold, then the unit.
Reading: **14628** kWh
